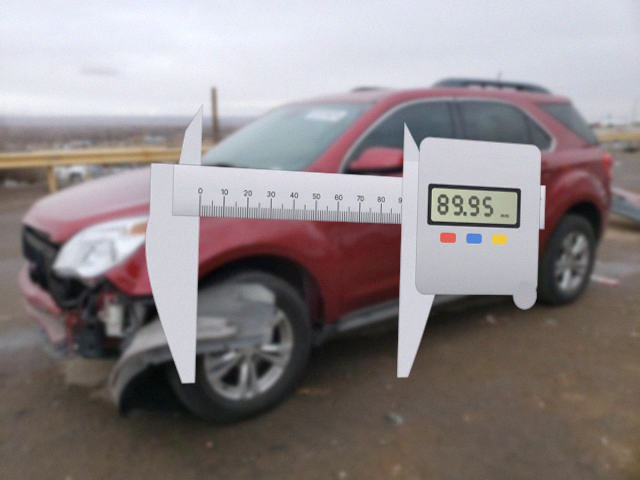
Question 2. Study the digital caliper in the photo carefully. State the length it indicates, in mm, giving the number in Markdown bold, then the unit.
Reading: **89.95** mm
